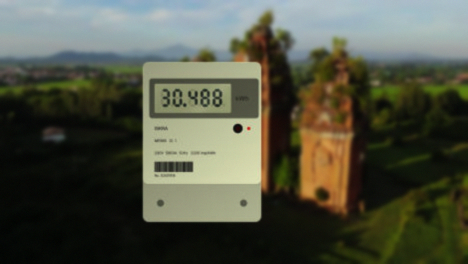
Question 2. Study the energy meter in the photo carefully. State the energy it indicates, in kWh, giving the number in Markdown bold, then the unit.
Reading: **30.488** kWh
